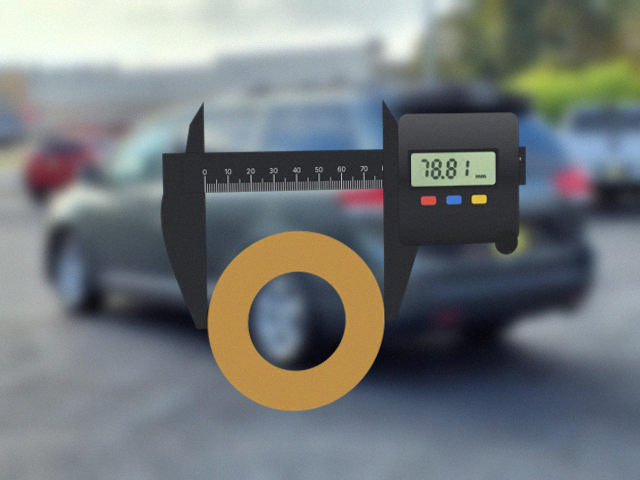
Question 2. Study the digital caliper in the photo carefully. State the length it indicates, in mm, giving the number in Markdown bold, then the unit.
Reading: **78.81** mm
